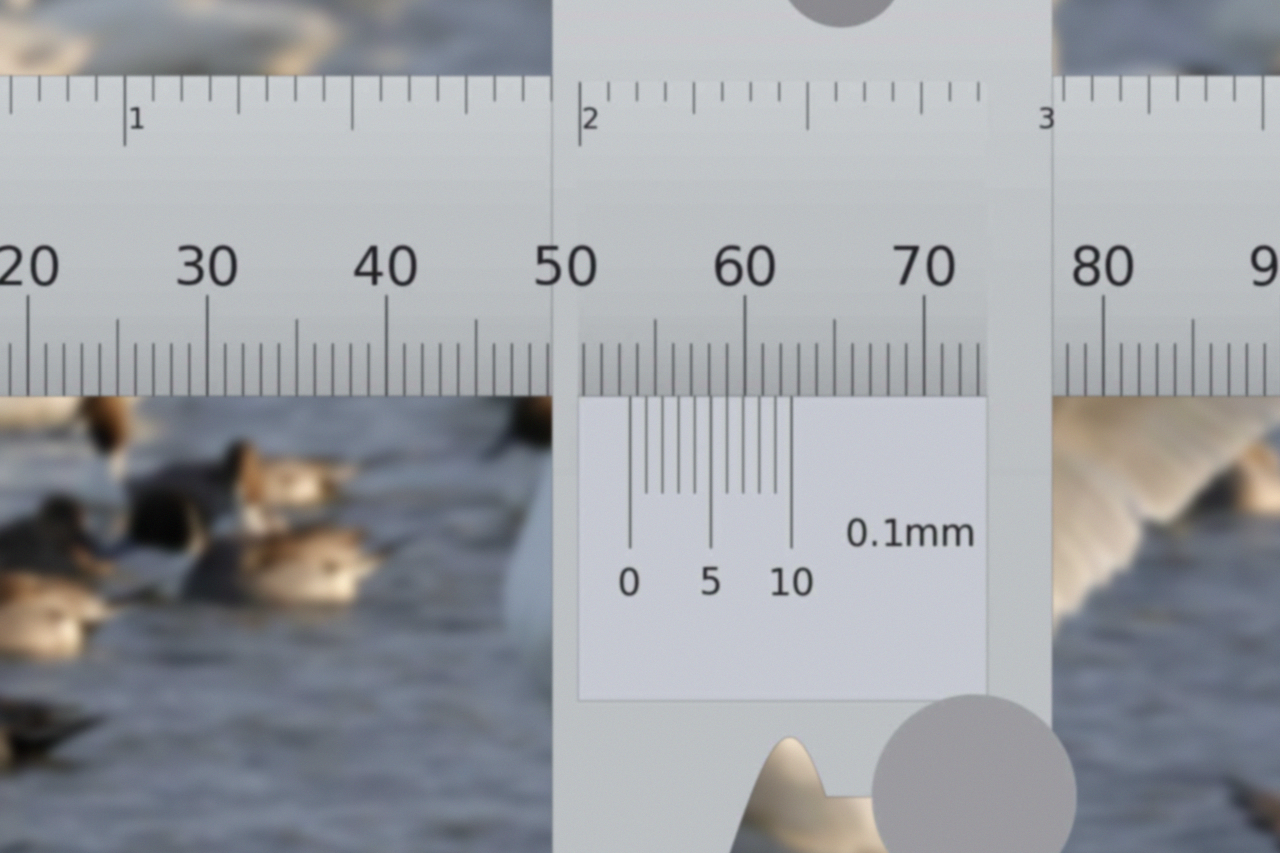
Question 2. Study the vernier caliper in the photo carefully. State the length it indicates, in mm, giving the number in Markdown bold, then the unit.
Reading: **53.6** mm
